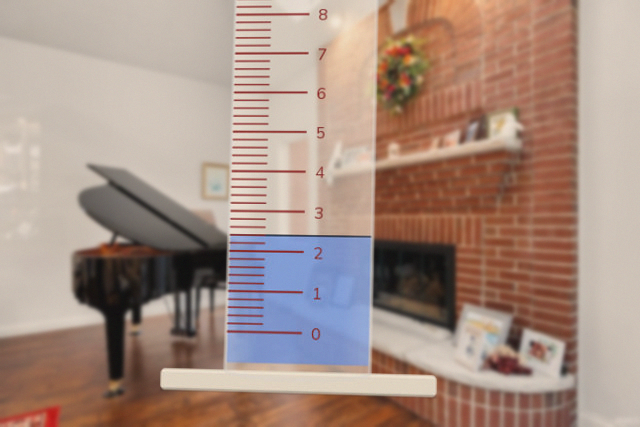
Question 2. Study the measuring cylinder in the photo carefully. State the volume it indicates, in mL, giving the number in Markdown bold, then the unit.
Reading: **2.4** mL
